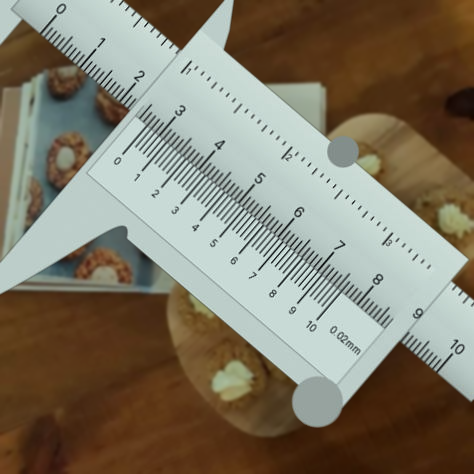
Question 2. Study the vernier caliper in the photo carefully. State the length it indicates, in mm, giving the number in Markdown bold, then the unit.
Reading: **27.0** mm
